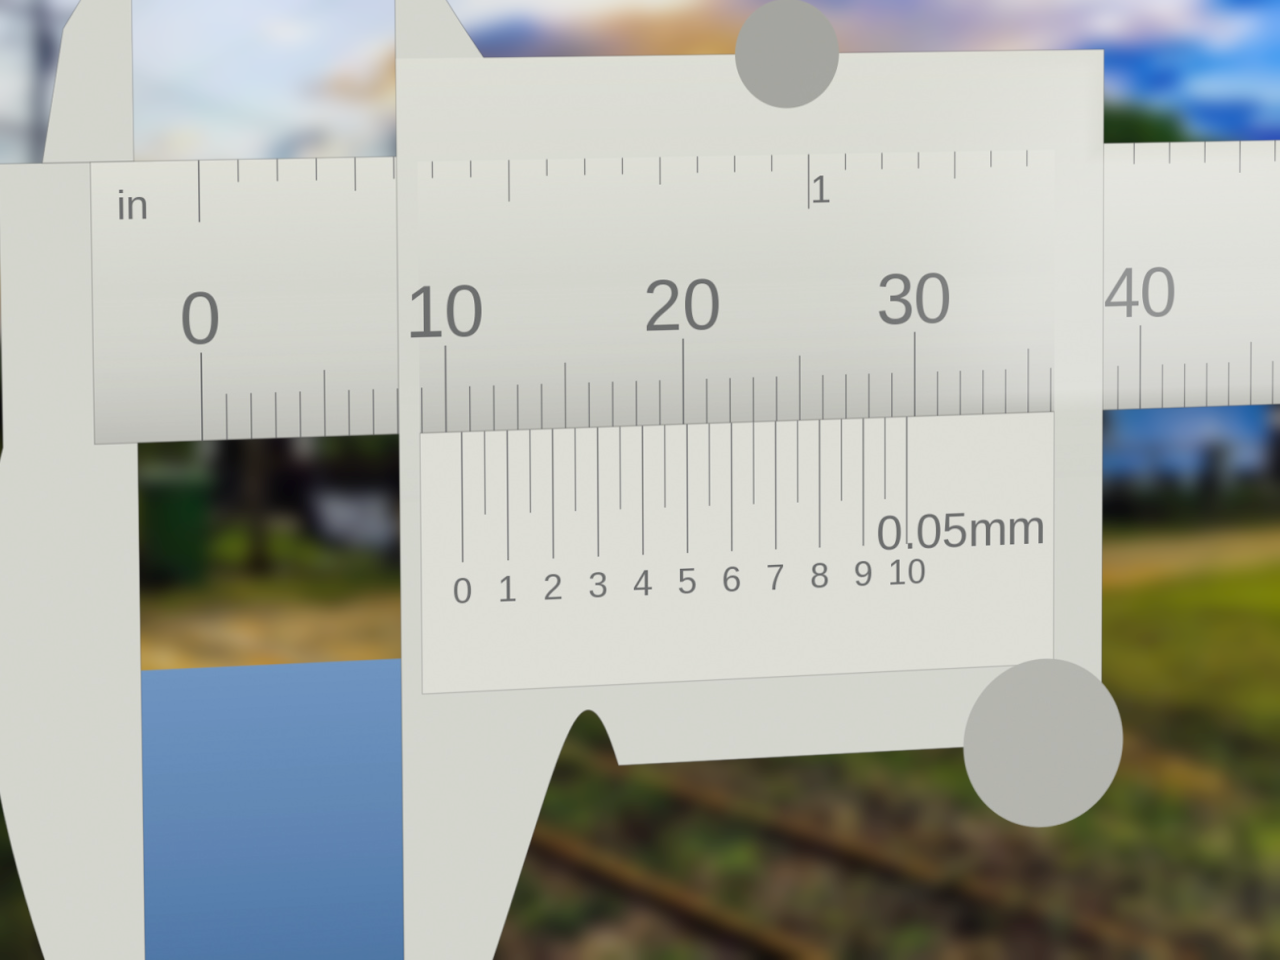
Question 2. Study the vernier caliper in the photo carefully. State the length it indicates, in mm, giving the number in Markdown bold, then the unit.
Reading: **10.65** mm
